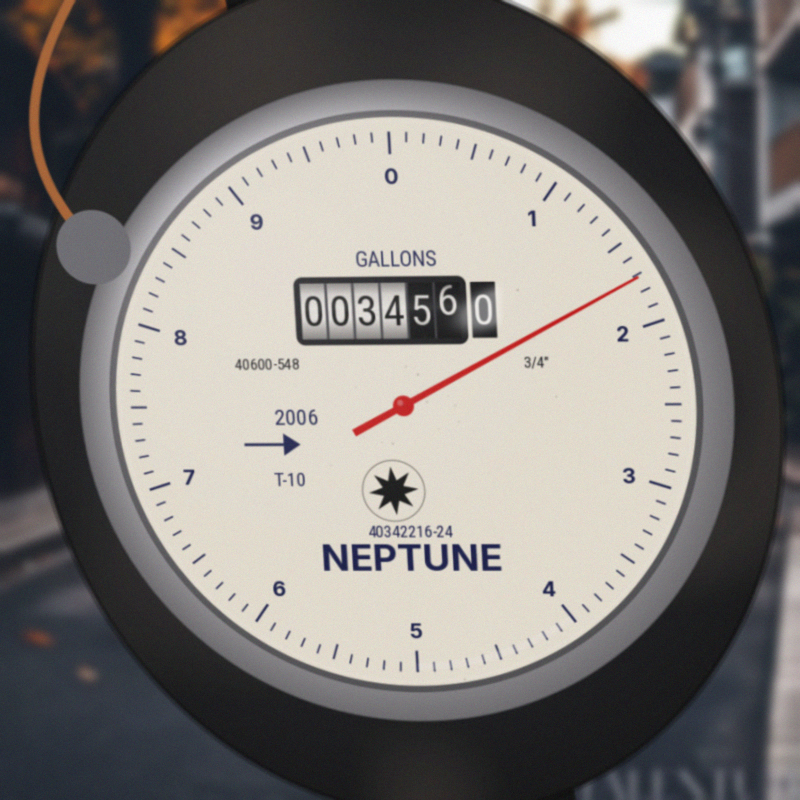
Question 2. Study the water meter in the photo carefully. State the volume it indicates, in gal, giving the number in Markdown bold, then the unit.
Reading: **34561.7** gal
